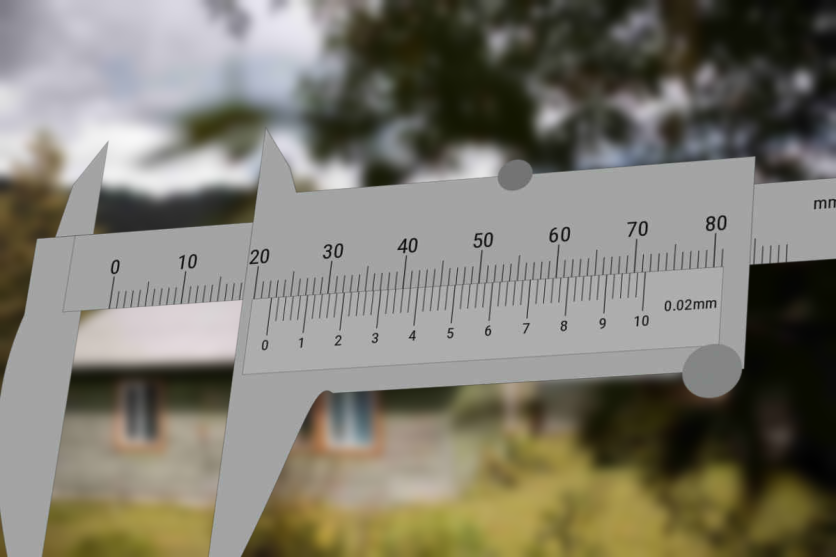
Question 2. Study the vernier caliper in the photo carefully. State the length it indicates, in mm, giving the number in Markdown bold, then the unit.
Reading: **22.4** mm
